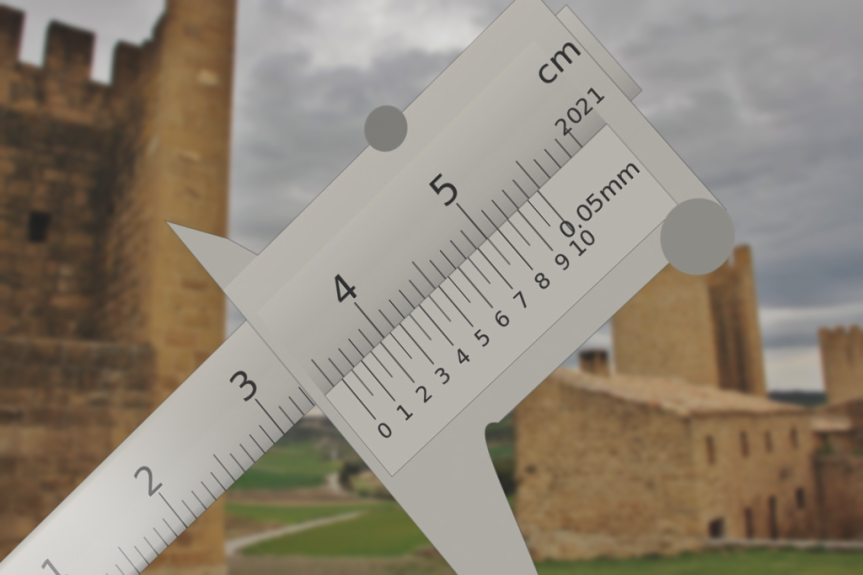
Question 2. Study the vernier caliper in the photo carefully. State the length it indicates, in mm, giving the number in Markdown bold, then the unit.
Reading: **35.8** mm
